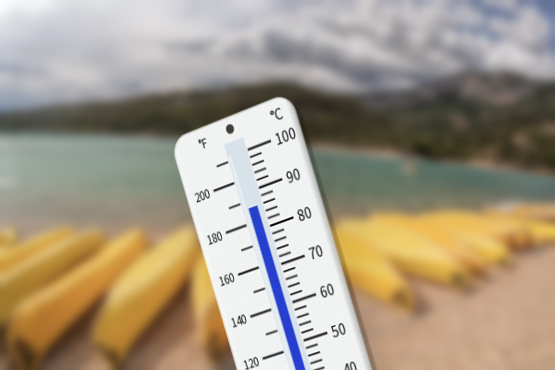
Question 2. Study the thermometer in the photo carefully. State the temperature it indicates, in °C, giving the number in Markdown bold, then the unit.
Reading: **86** °C
